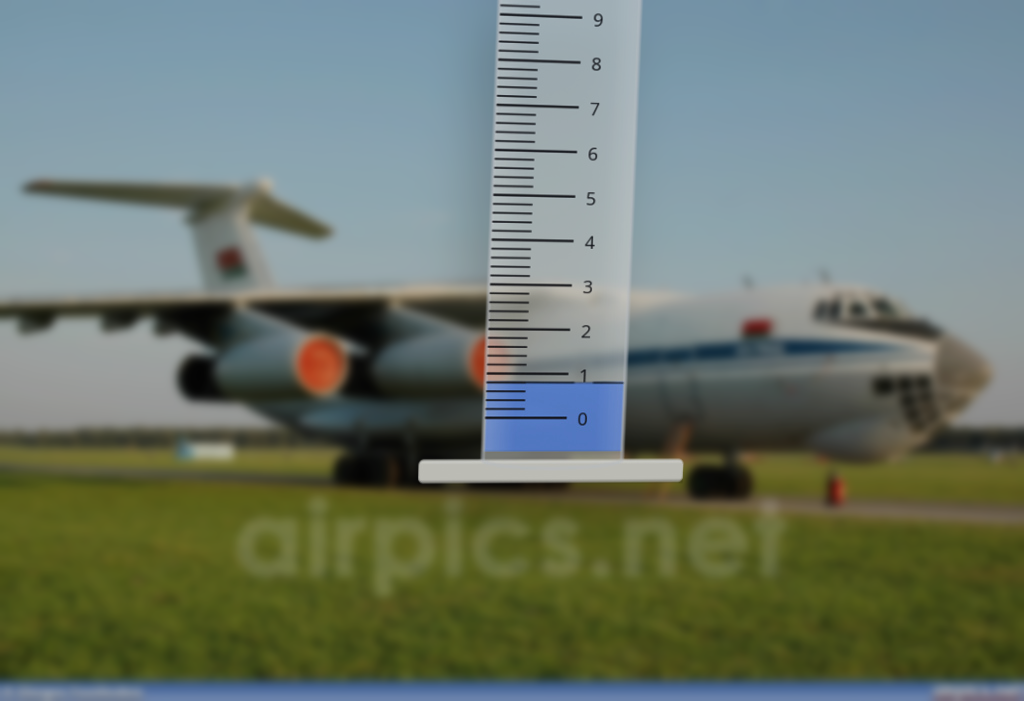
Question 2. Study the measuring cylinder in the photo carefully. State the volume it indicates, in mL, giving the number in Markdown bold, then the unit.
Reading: **0.8** mL
